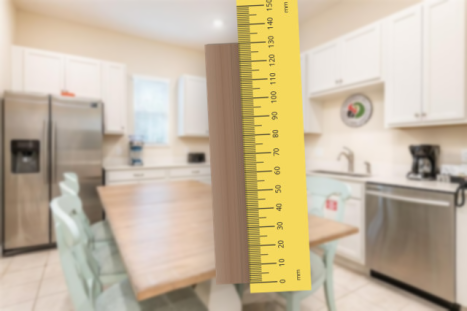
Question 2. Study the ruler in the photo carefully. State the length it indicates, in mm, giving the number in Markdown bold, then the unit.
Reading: **130** mm
